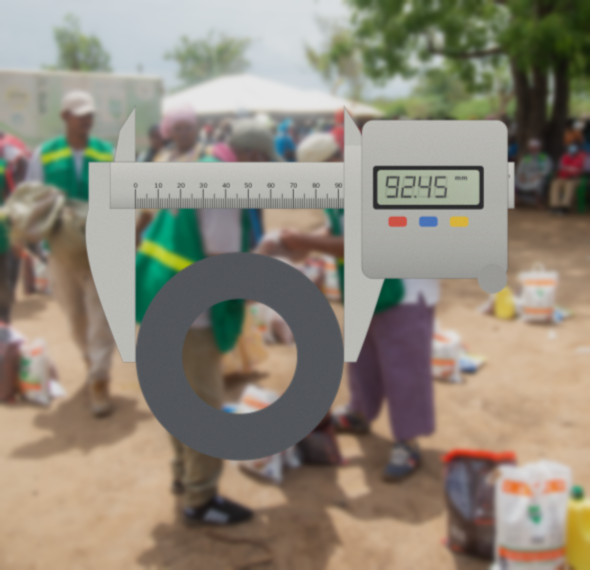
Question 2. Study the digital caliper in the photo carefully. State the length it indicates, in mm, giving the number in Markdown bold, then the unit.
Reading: **92.45** mm
